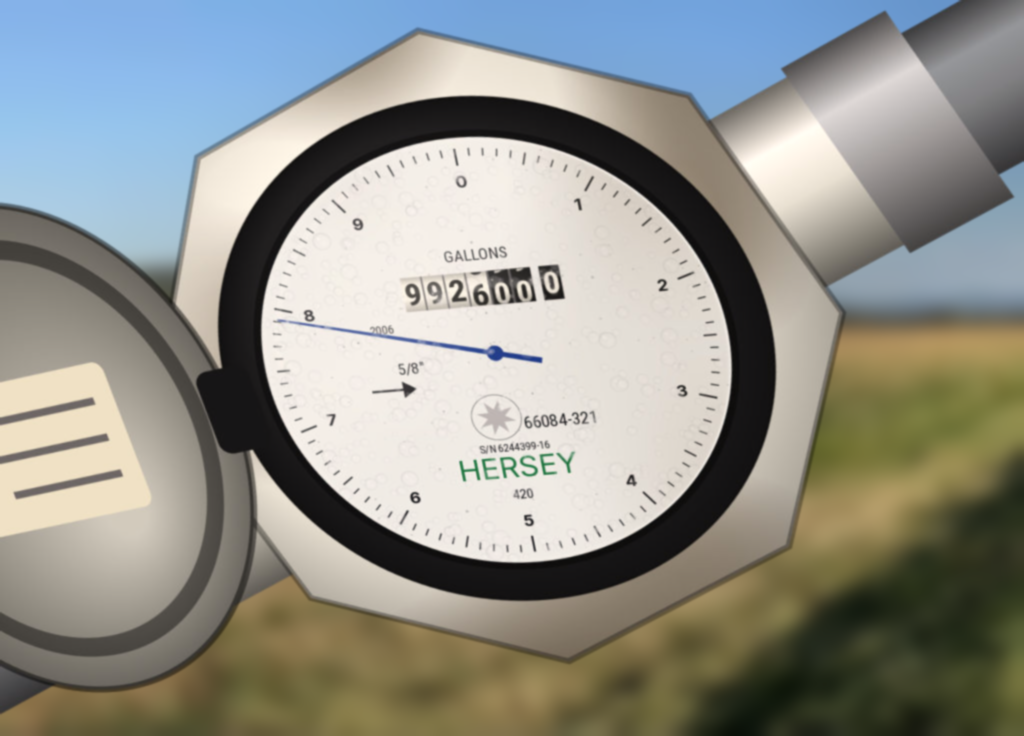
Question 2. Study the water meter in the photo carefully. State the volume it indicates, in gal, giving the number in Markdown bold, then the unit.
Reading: **9925997.9** gal
